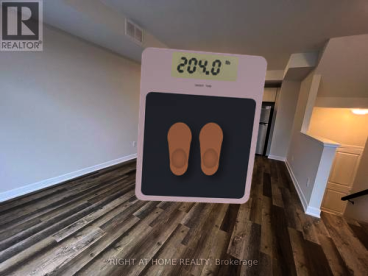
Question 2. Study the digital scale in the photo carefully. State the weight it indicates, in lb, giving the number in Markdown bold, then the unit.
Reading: **204.0** lb
